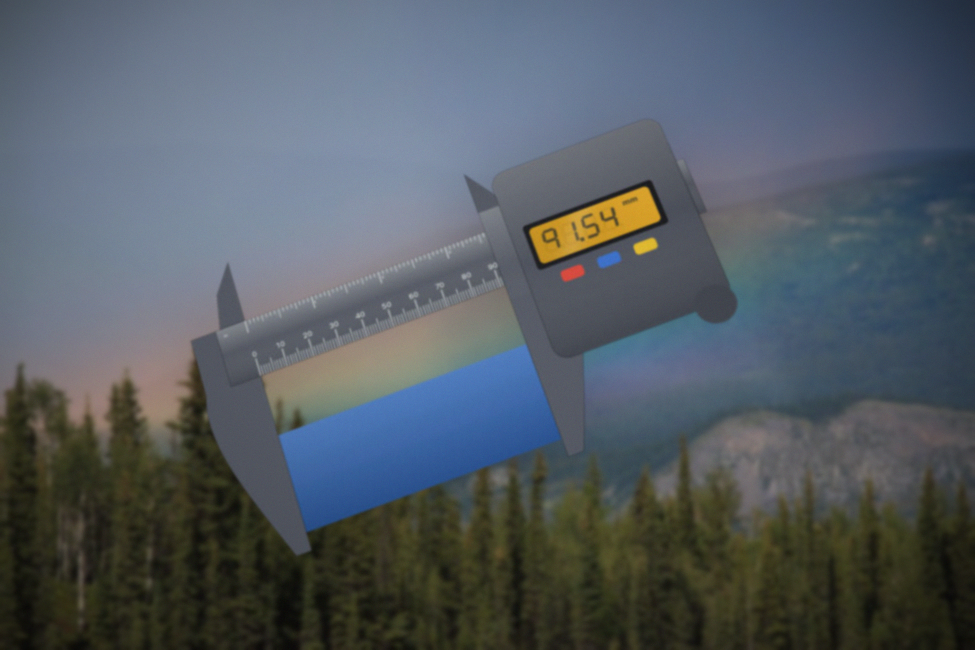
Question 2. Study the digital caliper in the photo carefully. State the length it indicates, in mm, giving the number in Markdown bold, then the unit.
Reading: **91.54** mm
